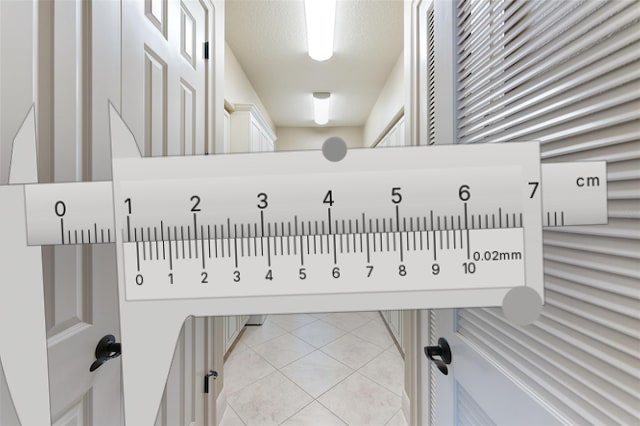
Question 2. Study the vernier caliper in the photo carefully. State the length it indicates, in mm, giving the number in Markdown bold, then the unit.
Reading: **11.2** mm
